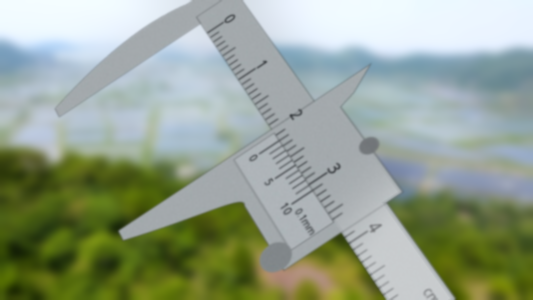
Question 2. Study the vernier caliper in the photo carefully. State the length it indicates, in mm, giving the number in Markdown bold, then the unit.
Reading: **22.0** mm
